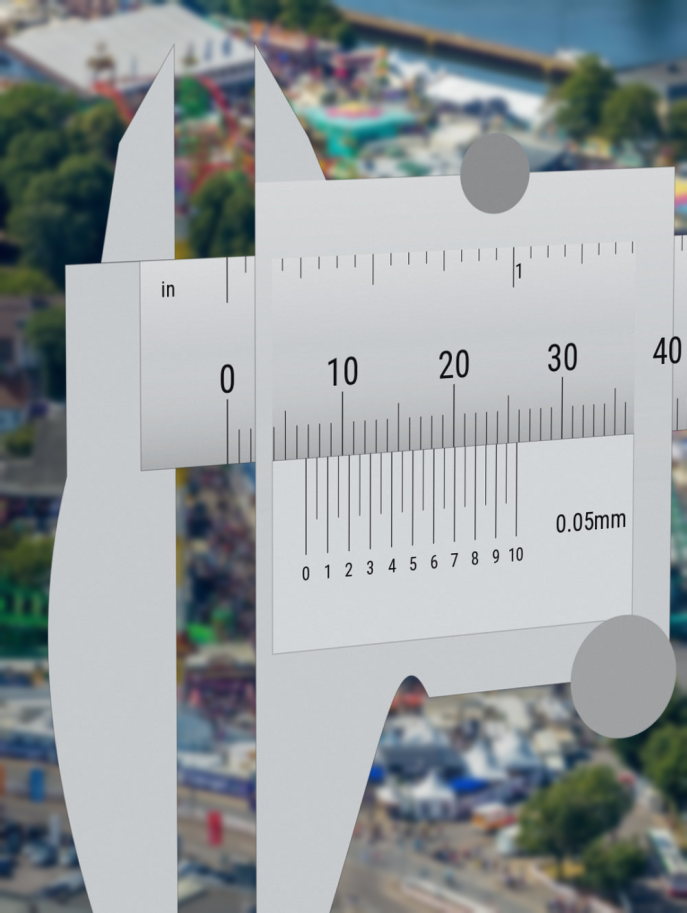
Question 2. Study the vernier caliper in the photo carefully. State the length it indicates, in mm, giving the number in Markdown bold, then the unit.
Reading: **6.8** mm
